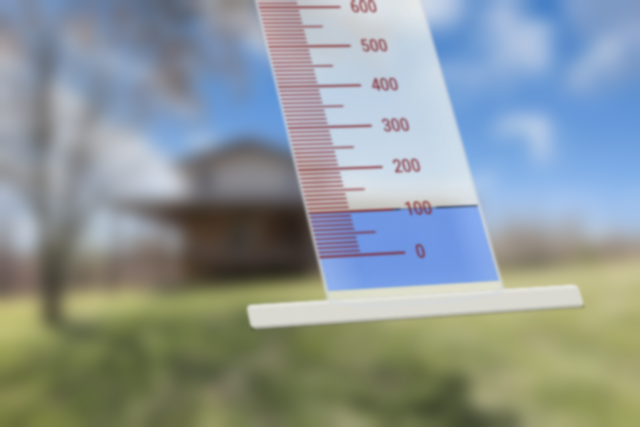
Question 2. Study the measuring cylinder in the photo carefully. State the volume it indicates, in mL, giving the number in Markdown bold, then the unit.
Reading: **100** mL
